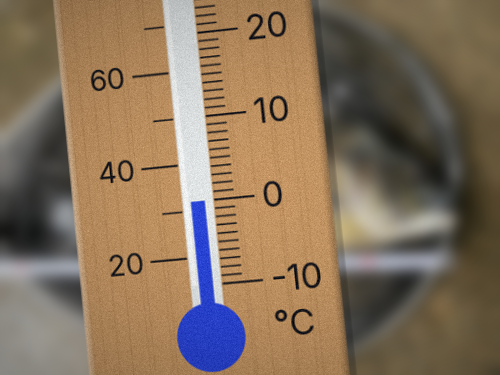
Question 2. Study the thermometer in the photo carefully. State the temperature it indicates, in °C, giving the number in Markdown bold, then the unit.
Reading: **0** °C
